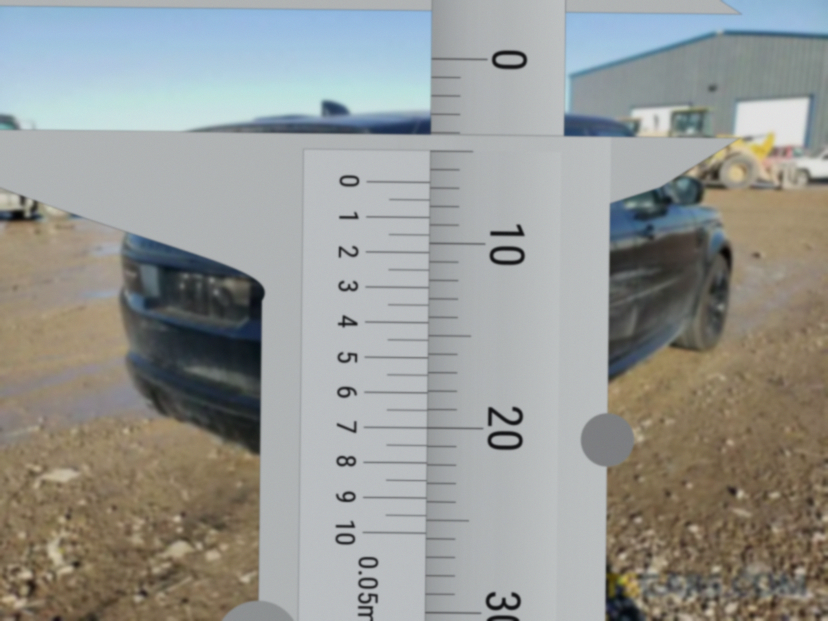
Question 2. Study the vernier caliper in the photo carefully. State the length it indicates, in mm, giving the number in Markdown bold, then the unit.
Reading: **6.7** mm
